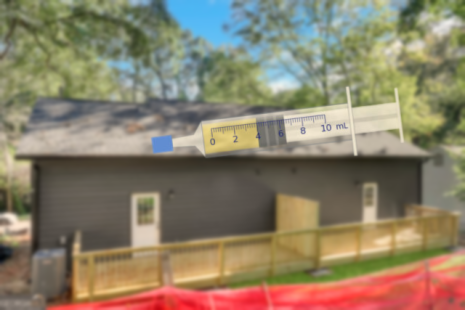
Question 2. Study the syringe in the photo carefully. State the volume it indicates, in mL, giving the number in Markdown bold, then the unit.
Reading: **4** mL
